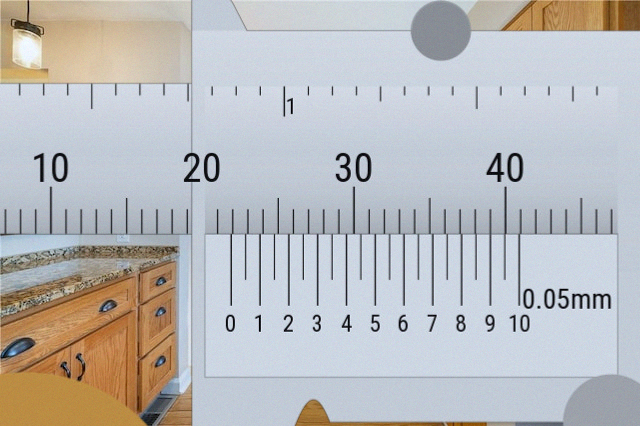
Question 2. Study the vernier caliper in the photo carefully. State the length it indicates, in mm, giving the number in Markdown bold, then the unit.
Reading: **21.9** mm
